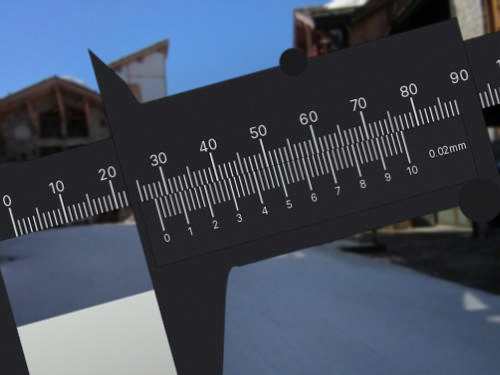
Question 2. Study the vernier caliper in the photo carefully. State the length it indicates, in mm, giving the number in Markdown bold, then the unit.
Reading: **27.5** mm
